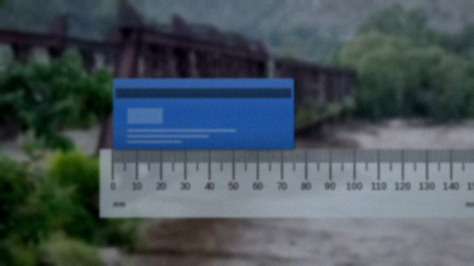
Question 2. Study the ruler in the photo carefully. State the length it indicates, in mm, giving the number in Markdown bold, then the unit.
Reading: **75** mm
